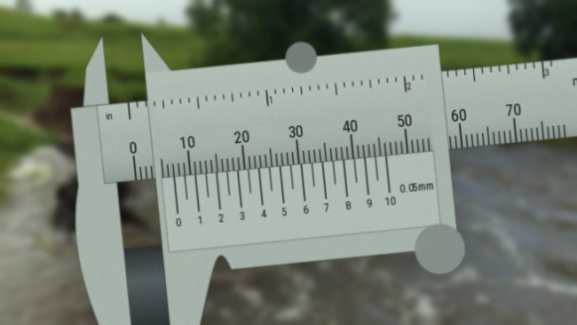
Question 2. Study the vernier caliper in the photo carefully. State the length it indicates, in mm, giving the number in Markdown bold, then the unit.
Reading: **7.0** mm
